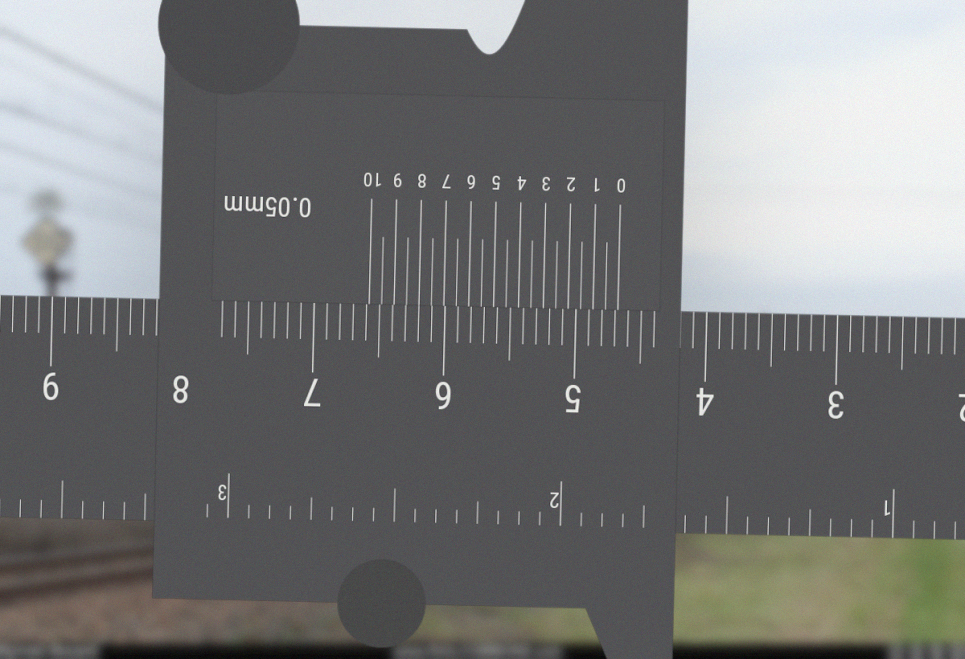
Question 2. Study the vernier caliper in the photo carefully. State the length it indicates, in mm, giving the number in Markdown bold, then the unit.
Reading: **46.8** mm
